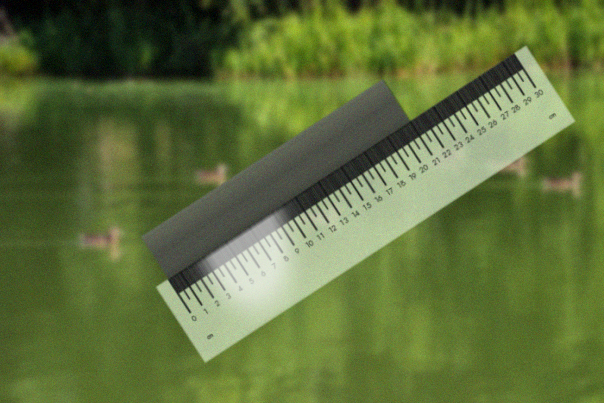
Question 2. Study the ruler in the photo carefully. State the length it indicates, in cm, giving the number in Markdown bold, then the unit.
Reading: **21** cm
